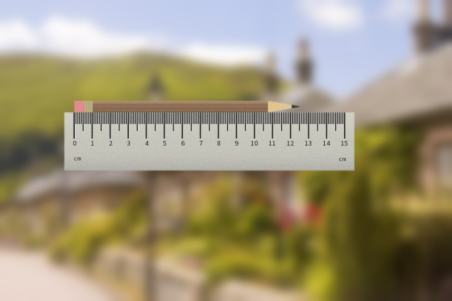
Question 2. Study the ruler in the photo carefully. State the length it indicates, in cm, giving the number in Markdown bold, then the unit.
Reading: **12.5** cm
